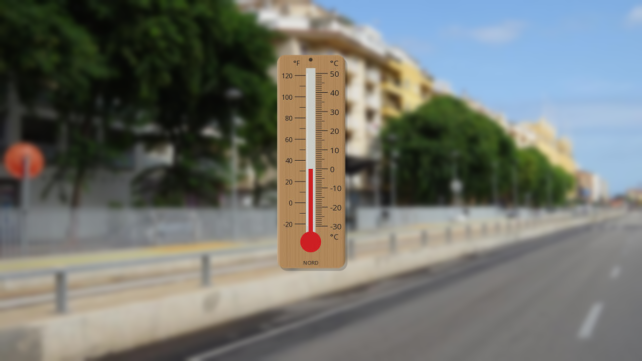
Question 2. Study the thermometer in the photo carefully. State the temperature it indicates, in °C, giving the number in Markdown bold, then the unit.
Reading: **0** °C
